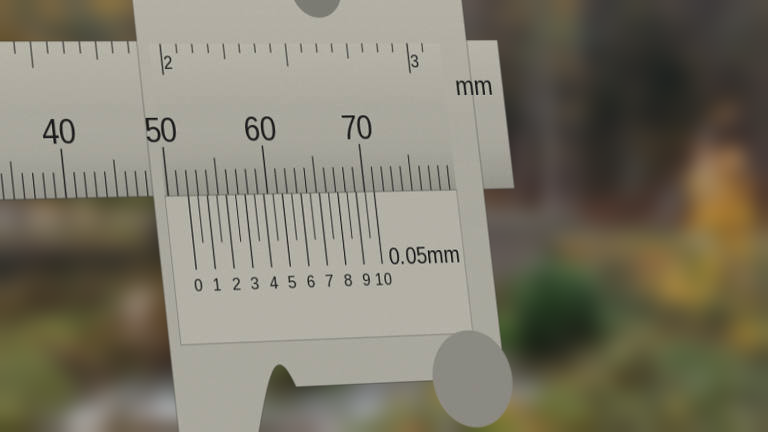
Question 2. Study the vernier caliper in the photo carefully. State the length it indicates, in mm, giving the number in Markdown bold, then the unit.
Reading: **52.0** mm
